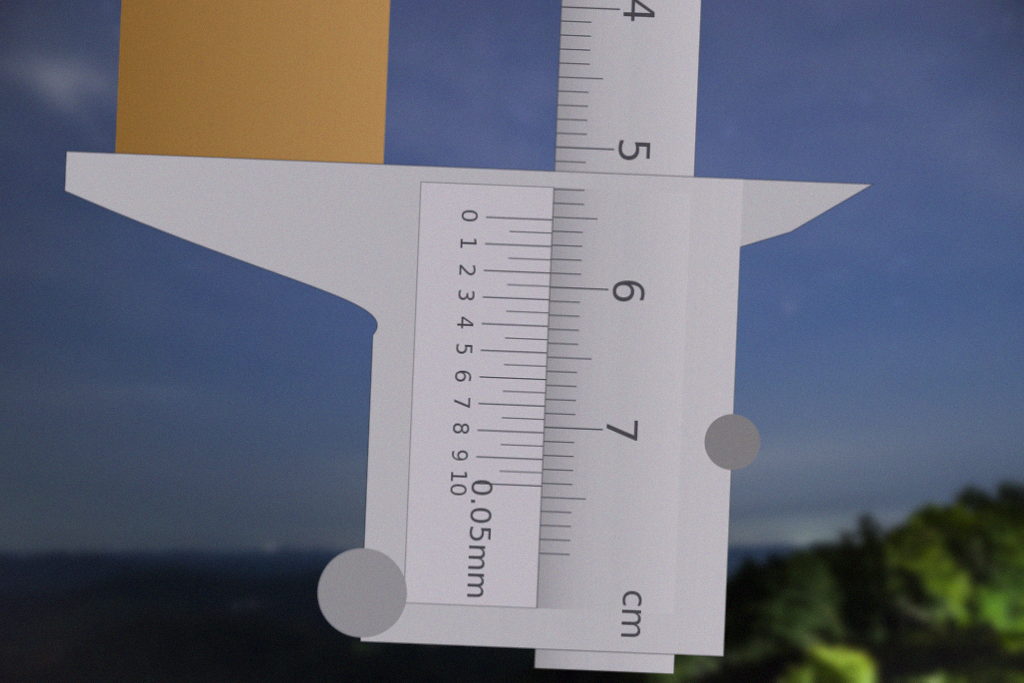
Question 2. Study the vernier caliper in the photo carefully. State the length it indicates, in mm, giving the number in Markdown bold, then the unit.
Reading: **55.2** mm
